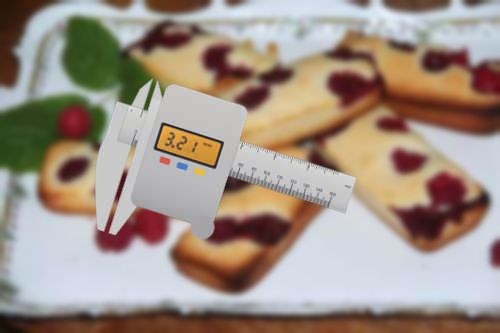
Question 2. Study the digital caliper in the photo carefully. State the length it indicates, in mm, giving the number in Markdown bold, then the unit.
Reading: **3.21** mm
